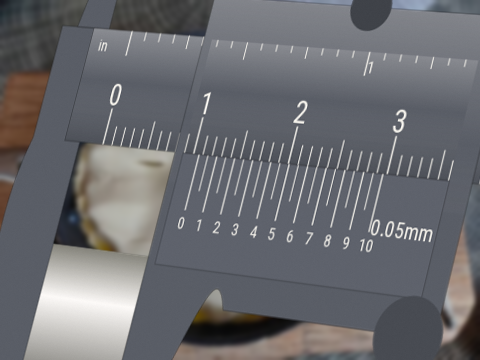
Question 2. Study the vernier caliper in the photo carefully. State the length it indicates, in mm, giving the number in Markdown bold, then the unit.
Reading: **10.6** mm
